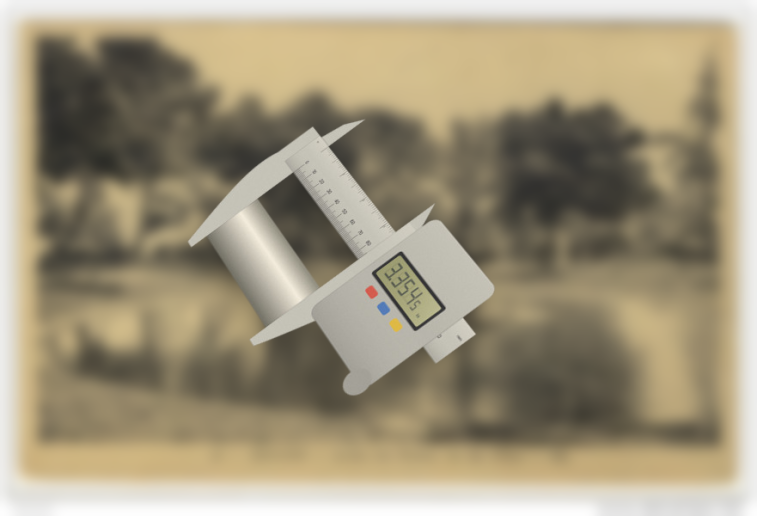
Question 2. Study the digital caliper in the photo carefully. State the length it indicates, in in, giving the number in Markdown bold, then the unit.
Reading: **3.3545** in
